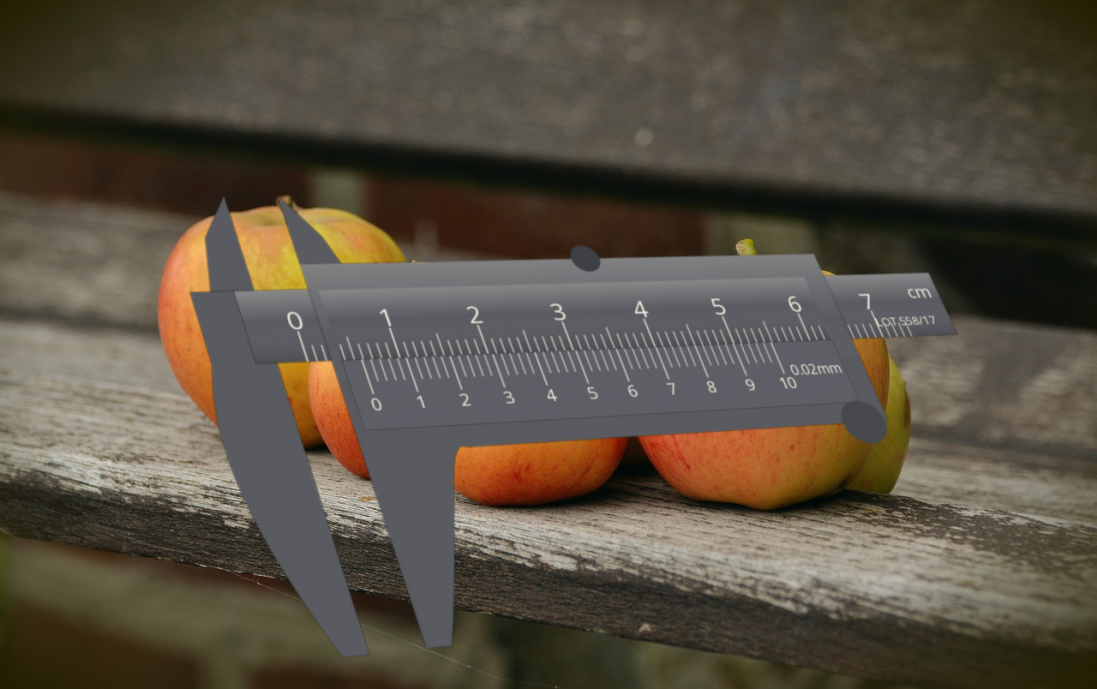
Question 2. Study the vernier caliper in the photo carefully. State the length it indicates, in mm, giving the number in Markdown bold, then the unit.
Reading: **5.8** mm
